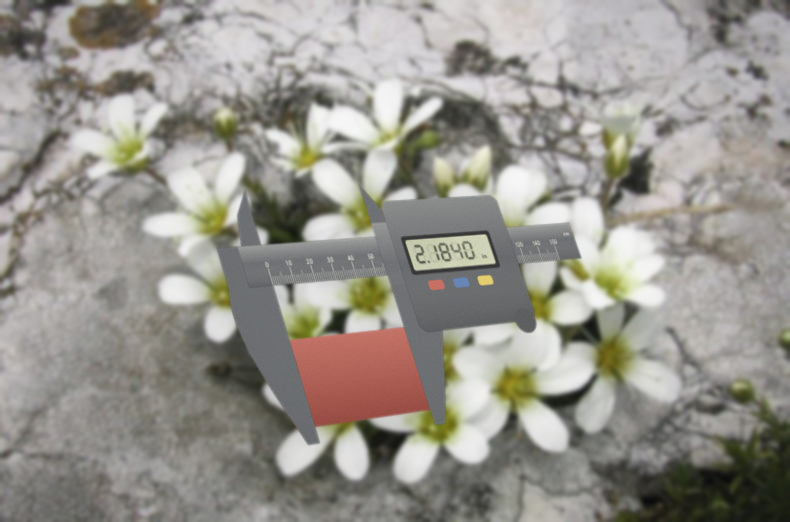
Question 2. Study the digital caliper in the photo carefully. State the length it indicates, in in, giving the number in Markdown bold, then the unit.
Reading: **2.1840** in
